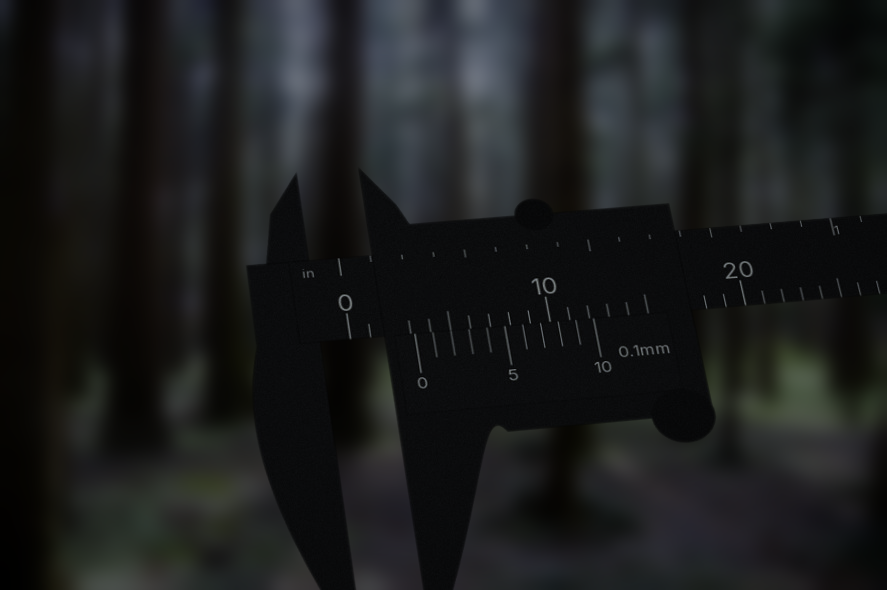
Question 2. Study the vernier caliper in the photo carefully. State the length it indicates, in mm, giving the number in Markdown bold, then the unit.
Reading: **3.2** mm
